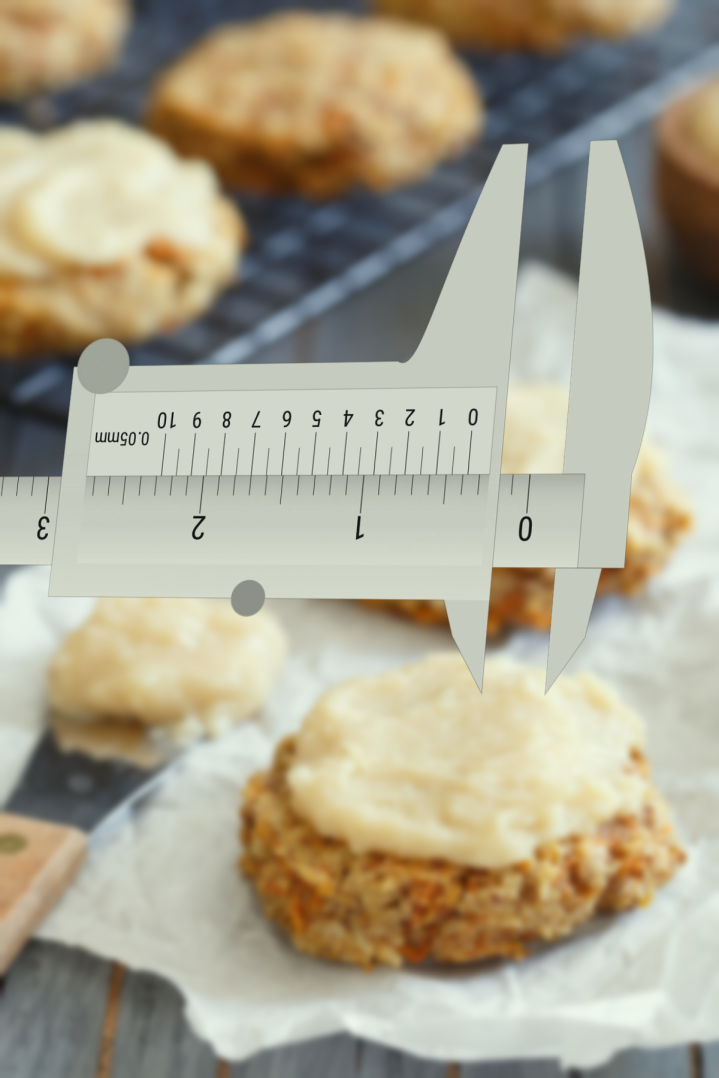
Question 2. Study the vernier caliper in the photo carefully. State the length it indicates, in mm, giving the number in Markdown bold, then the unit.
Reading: **3.7** mm
